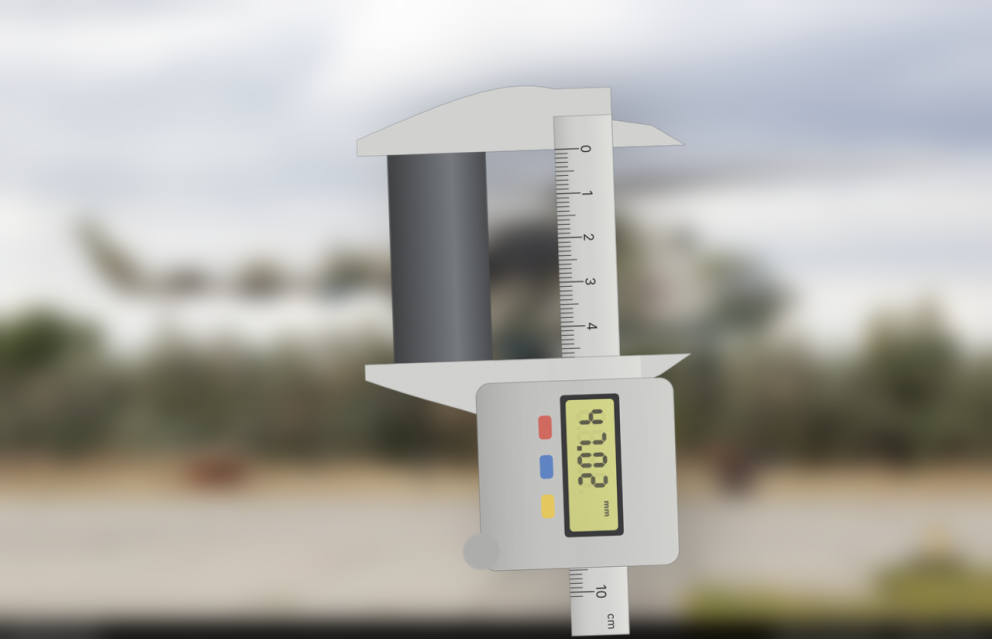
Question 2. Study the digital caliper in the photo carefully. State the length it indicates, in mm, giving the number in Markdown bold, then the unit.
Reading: **47.02** mm
